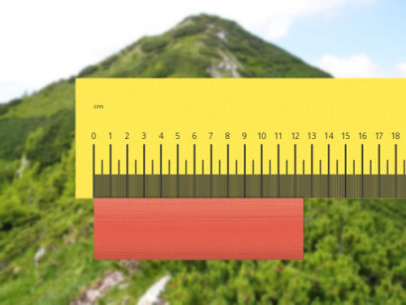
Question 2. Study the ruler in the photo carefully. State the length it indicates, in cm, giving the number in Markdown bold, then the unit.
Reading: **12.5** cm
